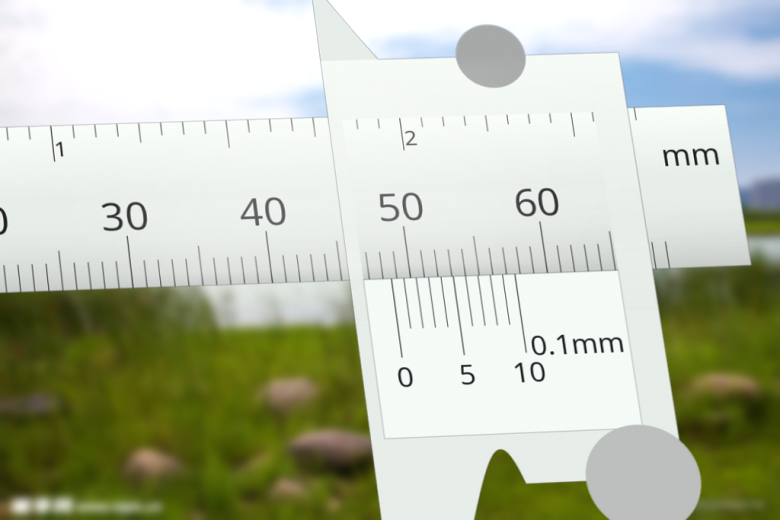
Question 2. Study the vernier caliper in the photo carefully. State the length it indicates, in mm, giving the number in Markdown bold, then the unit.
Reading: **48.6** mm
